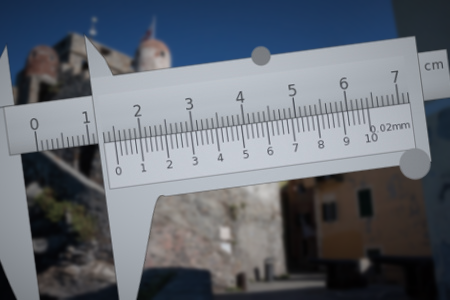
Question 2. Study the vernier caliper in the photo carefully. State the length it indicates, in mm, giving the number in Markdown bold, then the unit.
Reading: **15.0** mm
